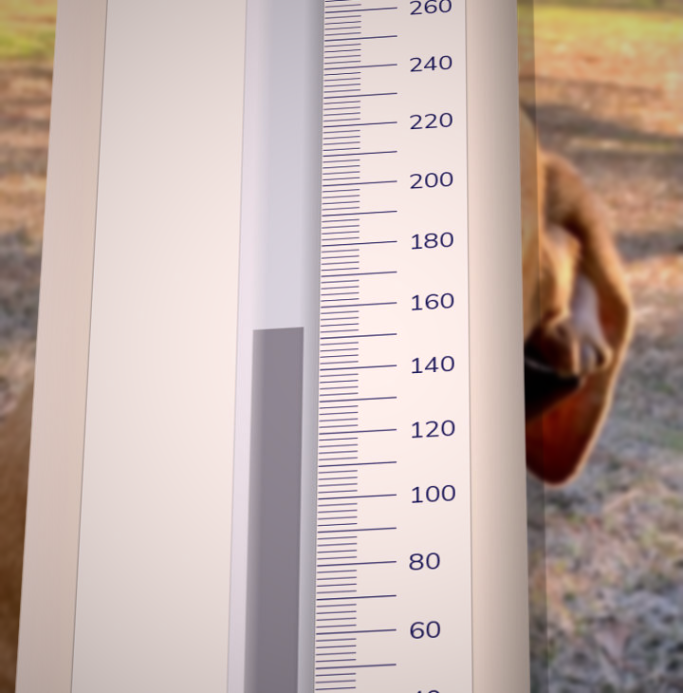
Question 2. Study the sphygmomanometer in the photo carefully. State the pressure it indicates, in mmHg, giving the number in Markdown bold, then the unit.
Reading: **154** mmHg
